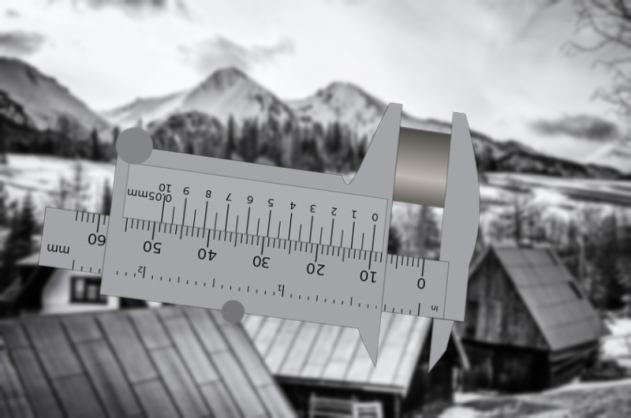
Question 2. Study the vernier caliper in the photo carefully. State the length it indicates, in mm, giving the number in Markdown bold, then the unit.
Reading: **9.8** mm
